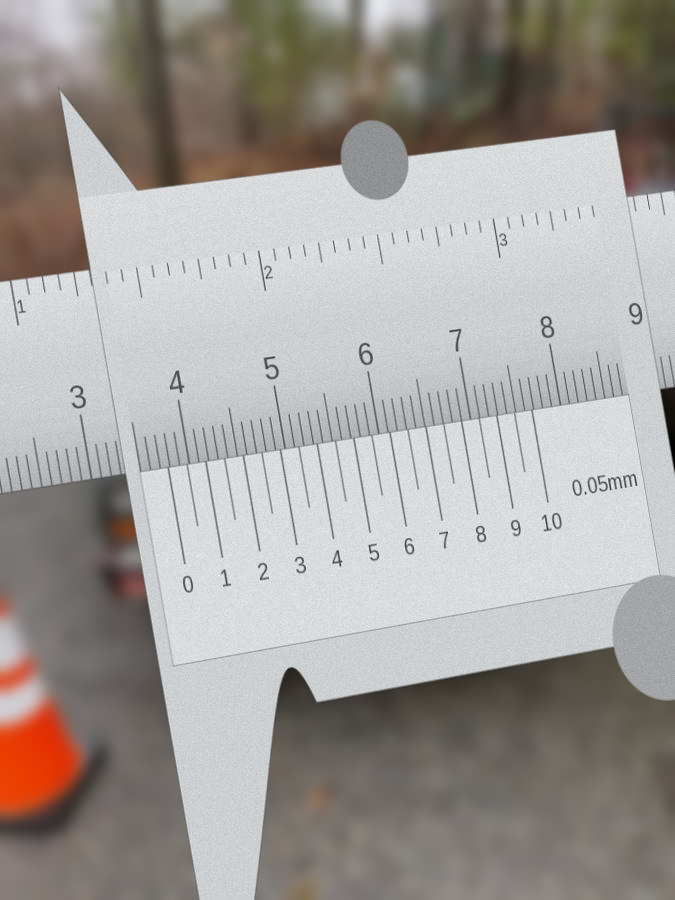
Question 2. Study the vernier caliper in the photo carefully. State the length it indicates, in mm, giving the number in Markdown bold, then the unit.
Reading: **37.8** mm
